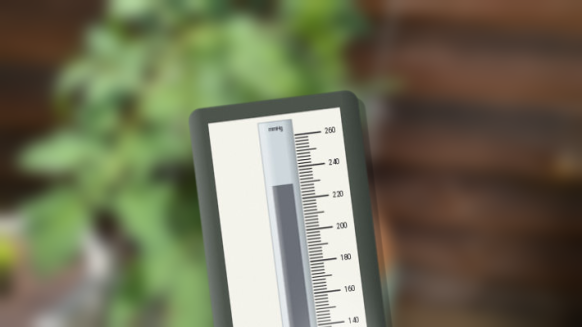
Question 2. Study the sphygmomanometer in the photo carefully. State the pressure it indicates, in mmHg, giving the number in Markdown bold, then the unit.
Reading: **230** mmHg
